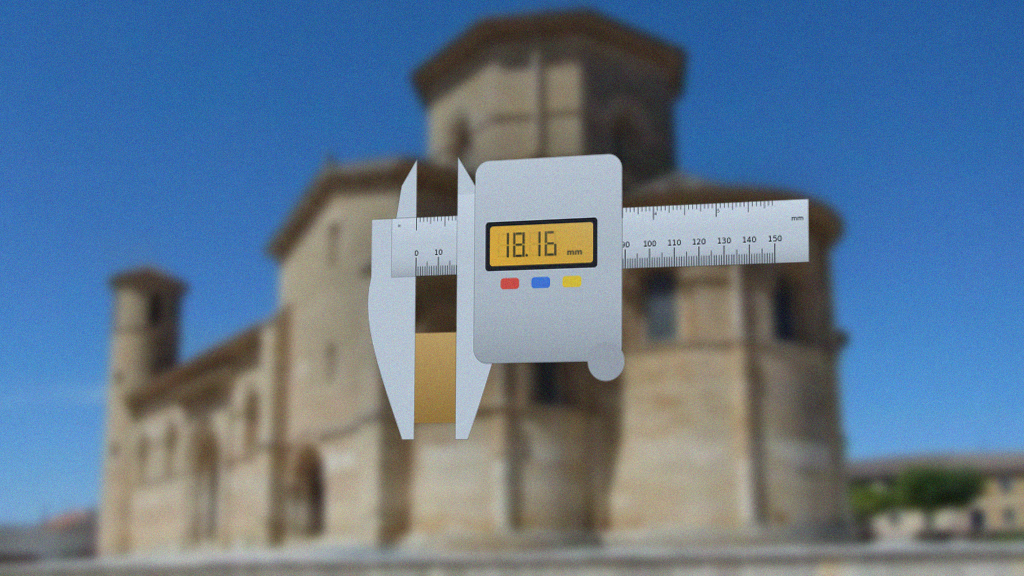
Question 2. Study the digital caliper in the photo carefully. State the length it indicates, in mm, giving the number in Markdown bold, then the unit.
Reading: **18.16** mm
